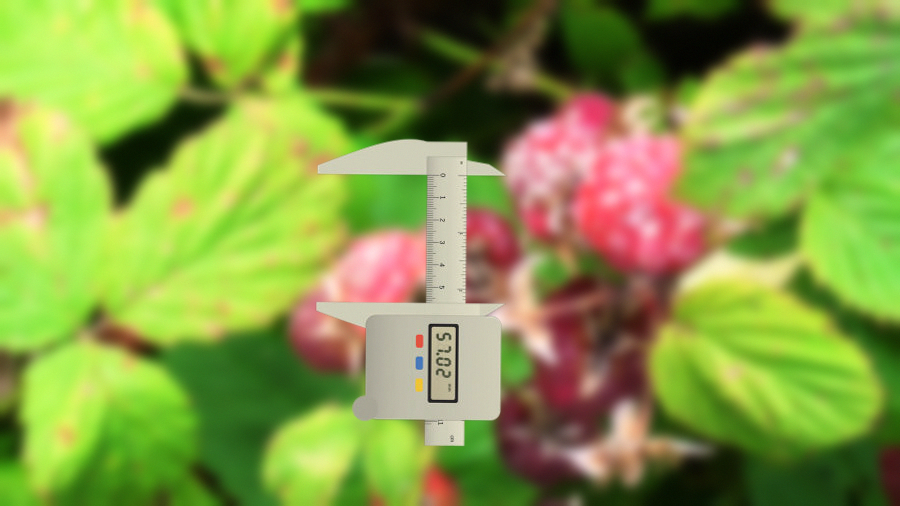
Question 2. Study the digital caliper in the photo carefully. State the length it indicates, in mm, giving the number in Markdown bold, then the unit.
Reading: **57.02** mm
